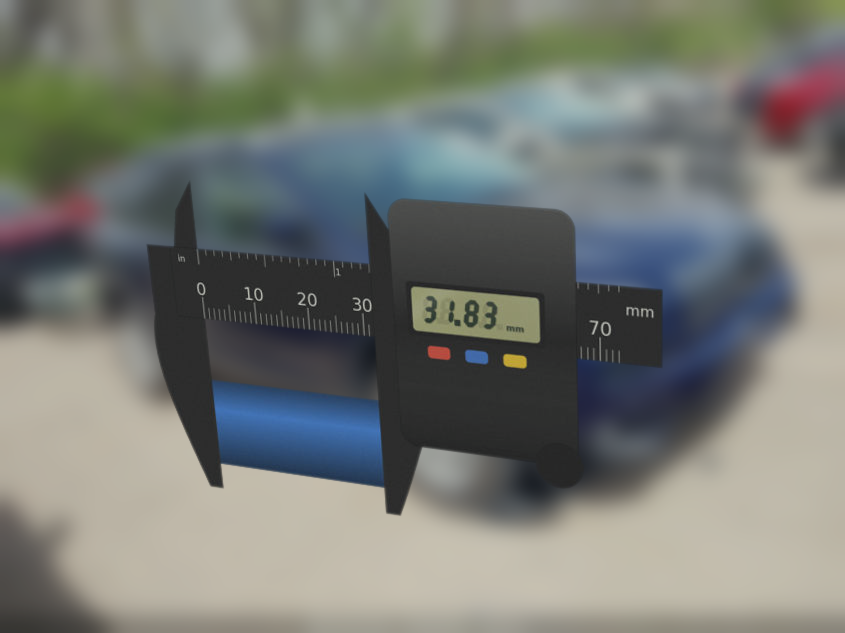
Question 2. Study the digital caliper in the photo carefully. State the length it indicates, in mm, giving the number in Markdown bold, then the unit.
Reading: **31.83** mm
